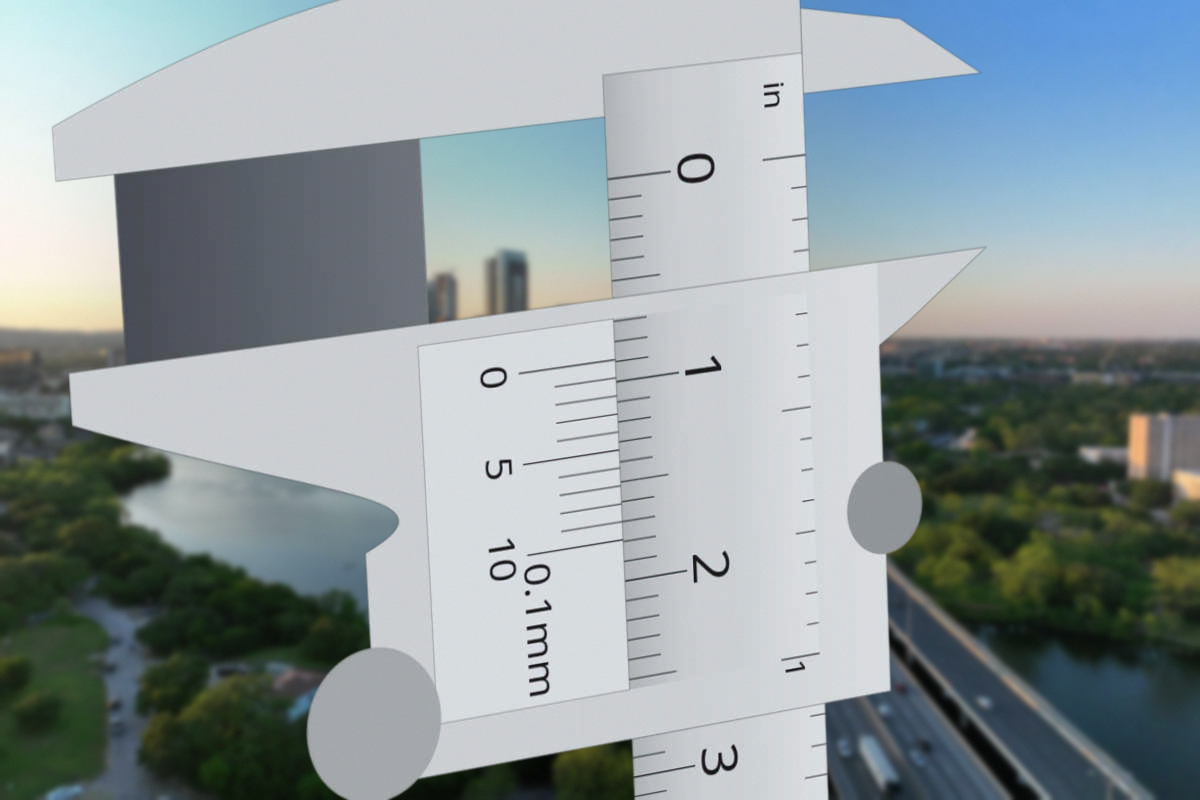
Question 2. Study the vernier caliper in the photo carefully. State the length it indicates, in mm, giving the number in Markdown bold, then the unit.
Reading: **8.9** mm
